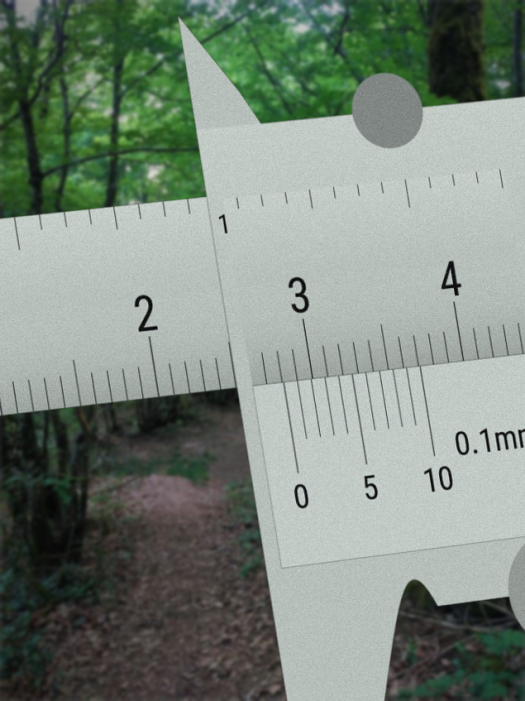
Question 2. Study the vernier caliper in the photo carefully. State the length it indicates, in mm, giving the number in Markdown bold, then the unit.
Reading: **28.1** mm
